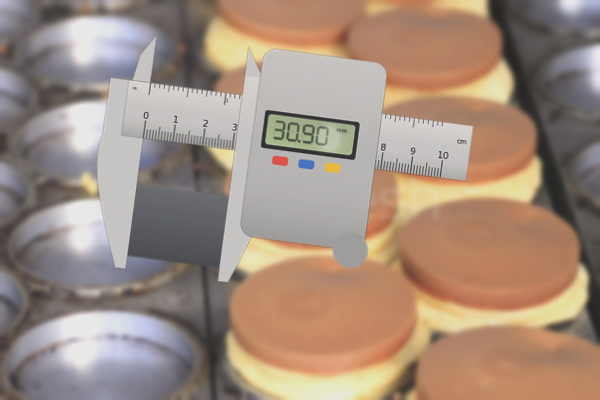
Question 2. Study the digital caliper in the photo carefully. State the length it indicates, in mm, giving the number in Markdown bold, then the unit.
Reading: **30.90** mm
